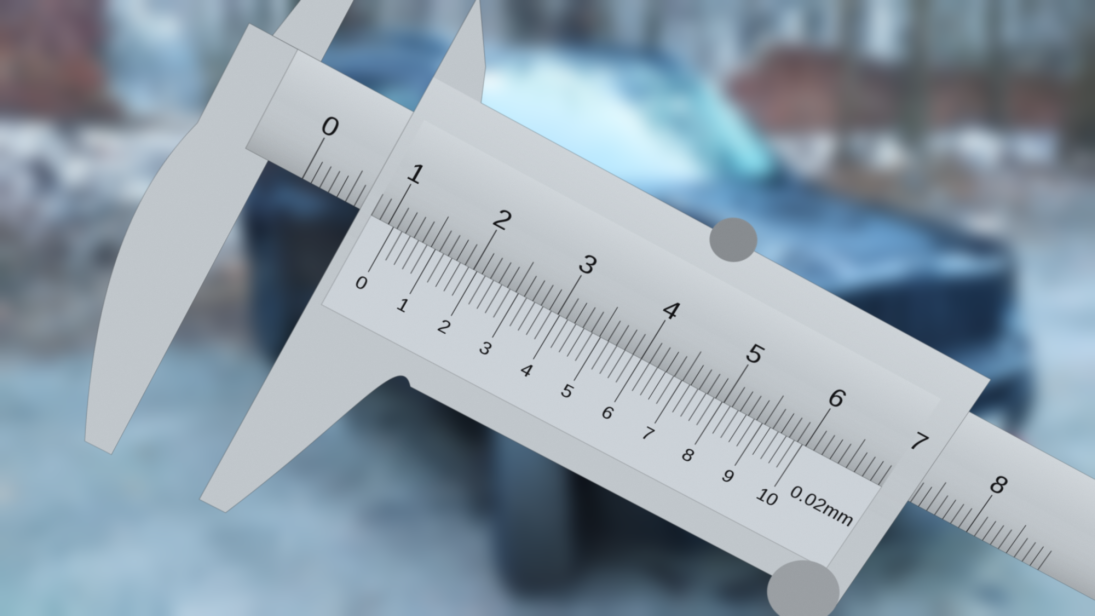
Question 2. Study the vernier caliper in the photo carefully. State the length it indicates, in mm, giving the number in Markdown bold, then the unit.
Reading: **10.6** mm
